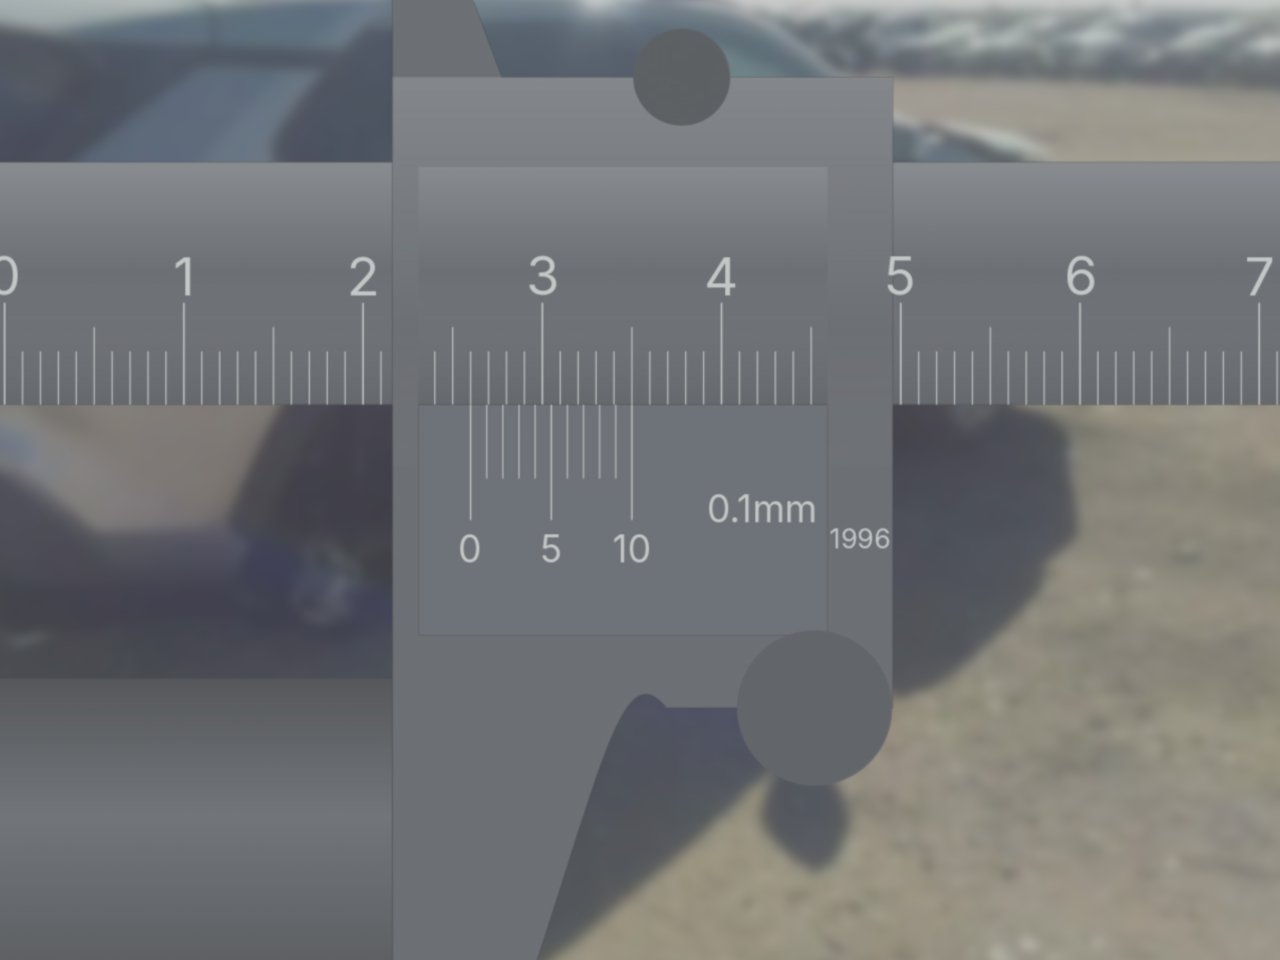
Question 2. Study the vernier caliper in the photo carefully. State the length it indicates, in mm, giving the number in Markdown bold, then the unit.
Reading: **26.0** mm
